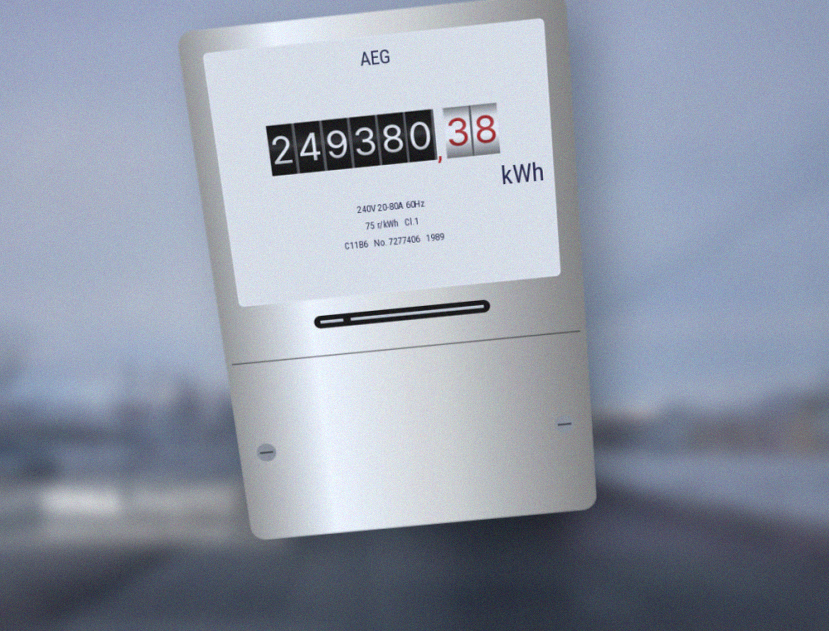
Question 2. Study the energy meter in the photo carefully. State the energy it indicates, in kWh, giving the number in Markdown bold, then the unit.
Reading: **249380.38** kWh
